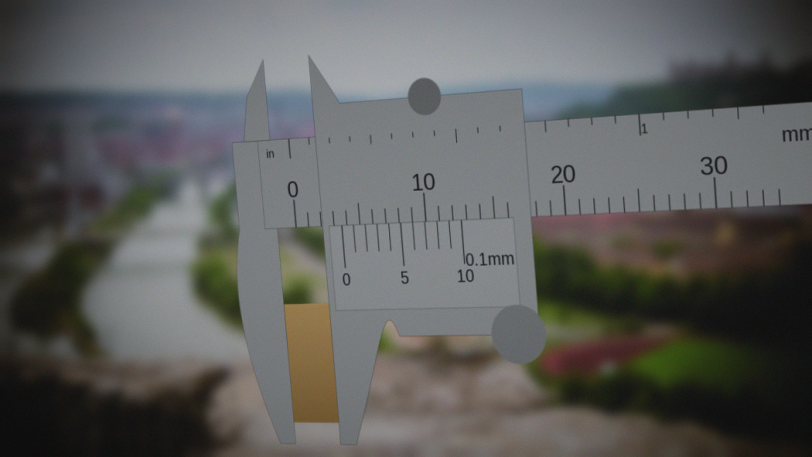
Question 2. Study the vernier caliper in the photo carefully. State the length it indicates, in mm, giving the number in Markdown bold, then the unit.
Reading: **3.6** mm
